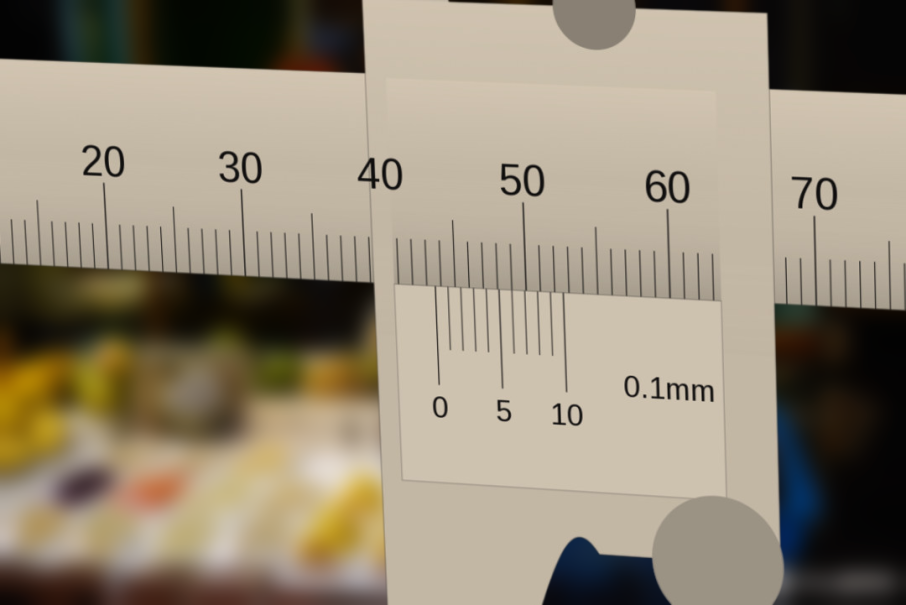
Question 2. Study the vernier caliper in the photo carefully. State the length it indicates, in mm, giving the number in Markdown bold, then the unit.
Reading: **43.6** mm
